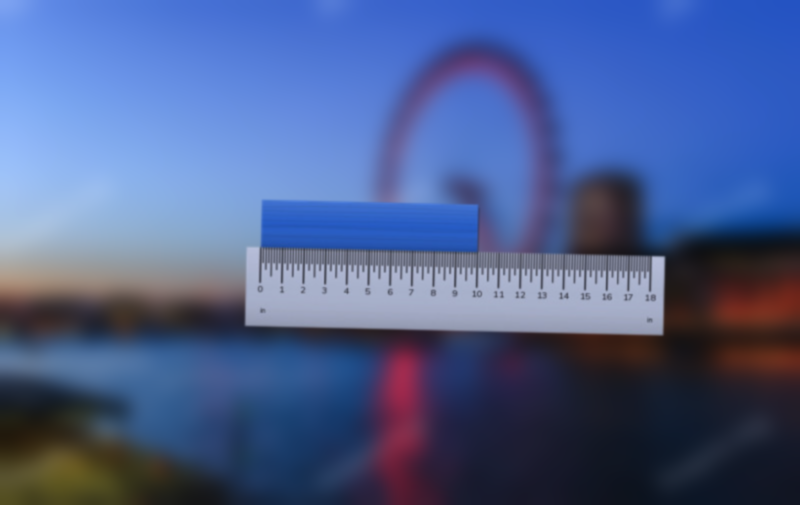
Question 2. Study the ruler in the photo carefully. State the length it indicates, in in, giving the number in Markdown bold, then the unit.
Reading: **10** in
